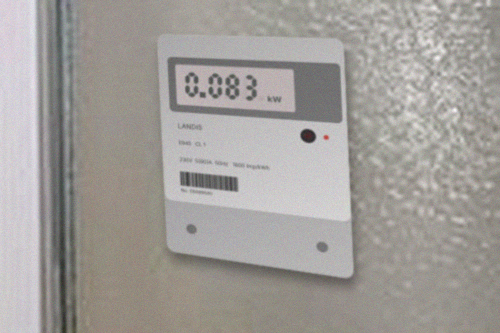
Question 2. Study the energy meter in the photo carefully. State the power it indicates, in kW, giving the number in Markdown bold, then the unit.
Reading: **0.083** kW
